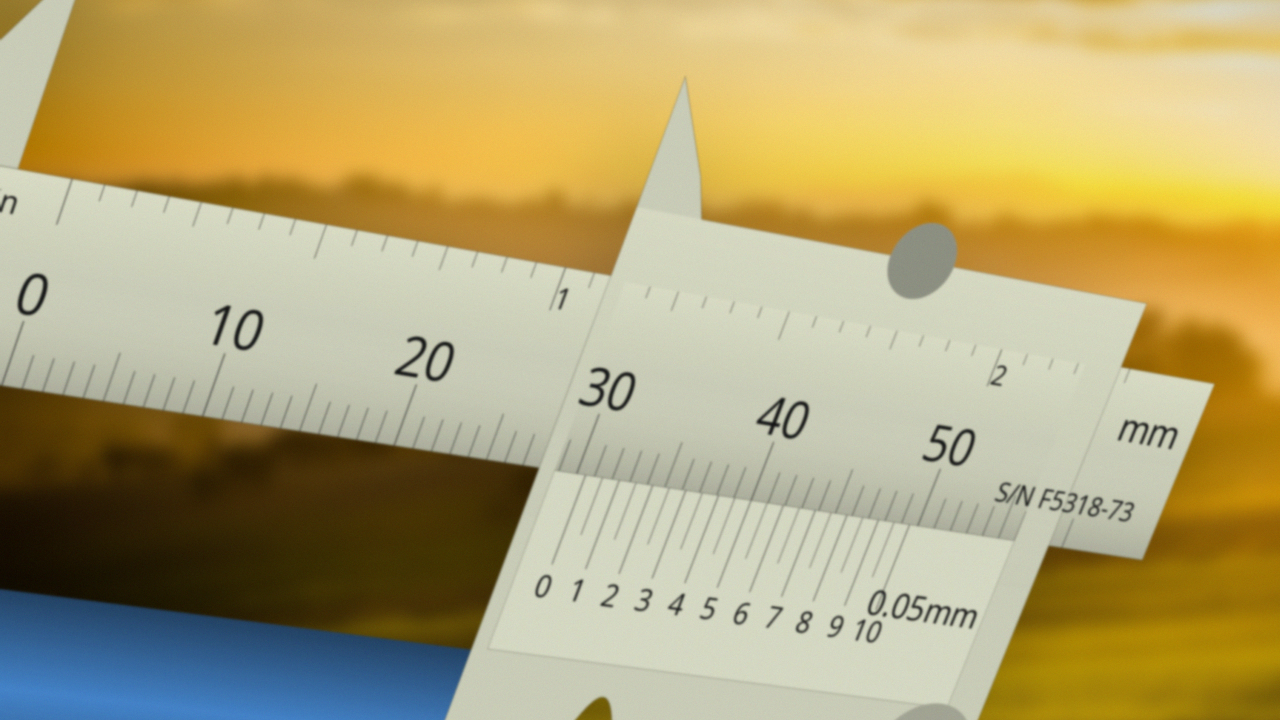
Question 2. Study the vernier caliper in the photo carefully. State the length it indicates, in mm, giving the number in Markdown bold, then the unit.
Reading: **30.5** mm
